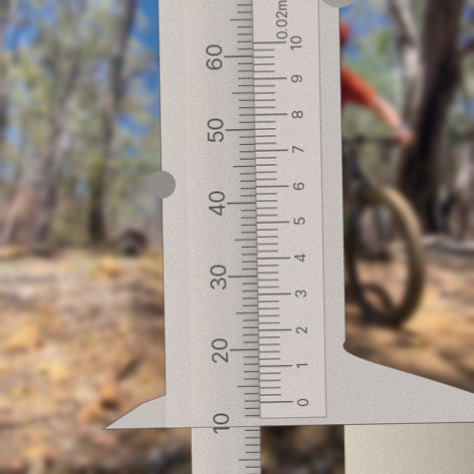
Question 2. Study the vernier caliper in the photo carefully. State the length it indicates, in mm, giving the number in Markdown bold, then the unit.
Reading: **12.8** mm
